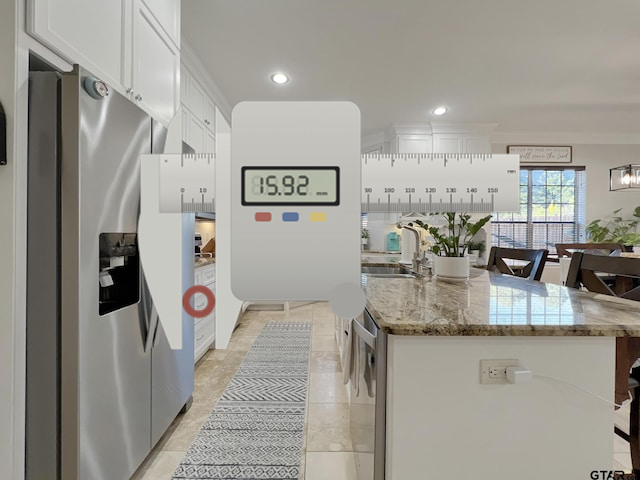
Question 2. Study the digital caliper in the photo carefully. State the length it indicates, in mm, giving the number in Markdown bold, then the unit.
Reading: **15.92** mm
